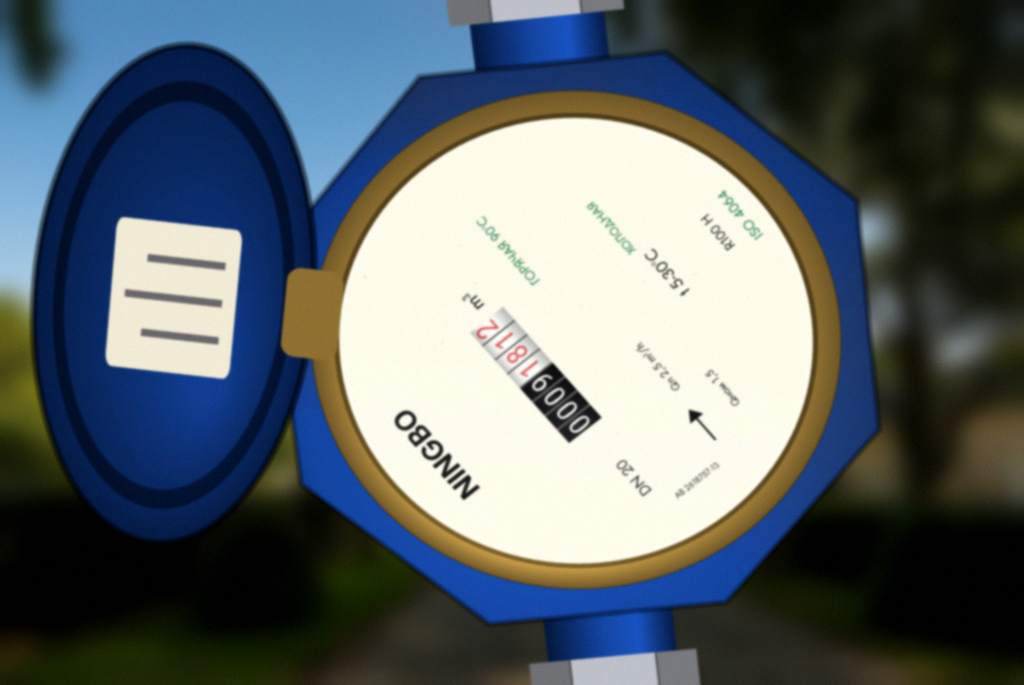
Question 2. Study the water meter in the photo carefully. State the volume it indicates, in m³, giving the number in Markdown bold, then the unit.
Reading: **9.1812** m³
